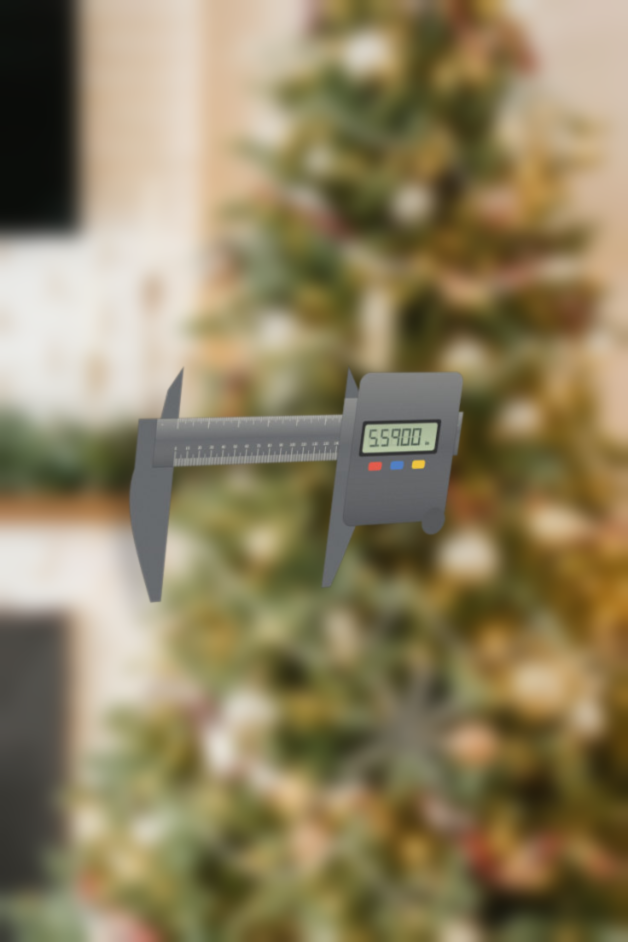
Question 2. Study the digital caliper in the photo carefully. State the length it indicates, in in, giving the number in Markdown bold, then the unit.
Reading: **5.5900** in
